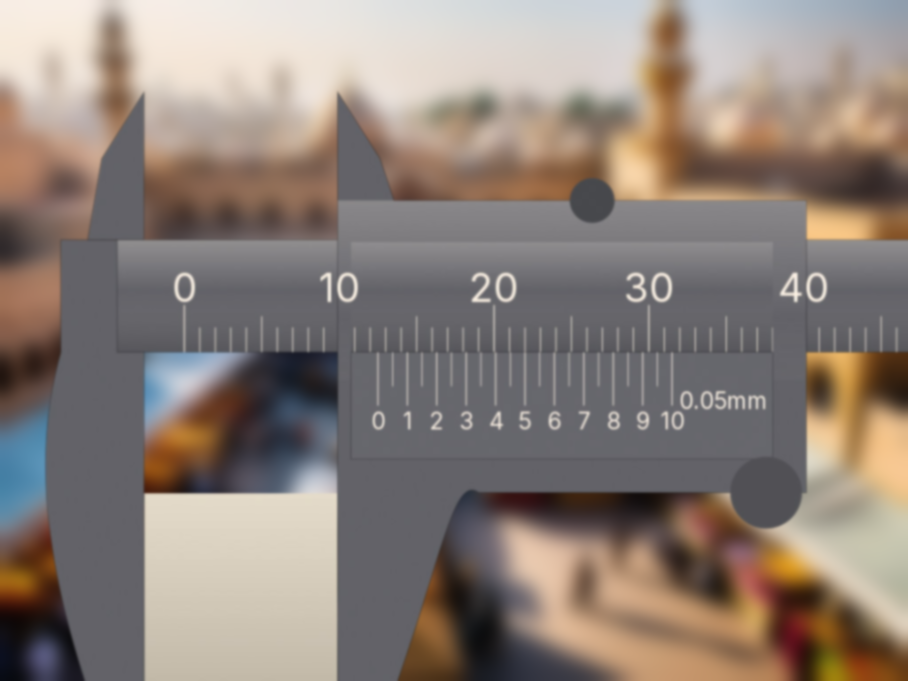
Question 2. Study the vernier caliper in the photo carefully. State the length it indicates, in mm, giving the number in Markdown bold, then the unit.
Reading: **12.5** mm
